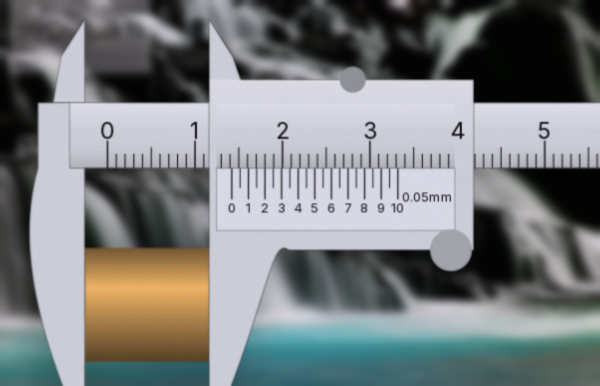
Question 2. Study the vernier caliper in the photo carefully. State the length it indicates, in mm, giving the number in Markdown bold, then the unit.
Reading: **14.2** mm
